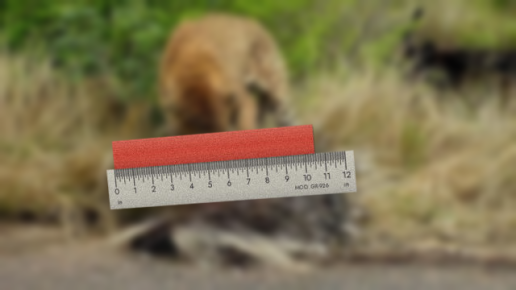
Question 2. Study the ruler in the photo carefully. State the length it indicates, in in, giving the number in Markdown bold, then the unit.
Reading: **10.5** in
